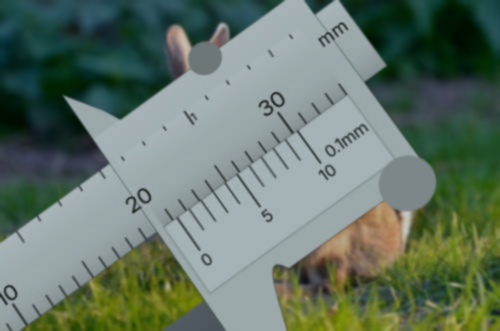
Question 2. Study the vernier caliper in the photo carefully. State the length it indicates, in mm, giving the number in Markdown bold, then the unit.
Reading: **21.3** mm
